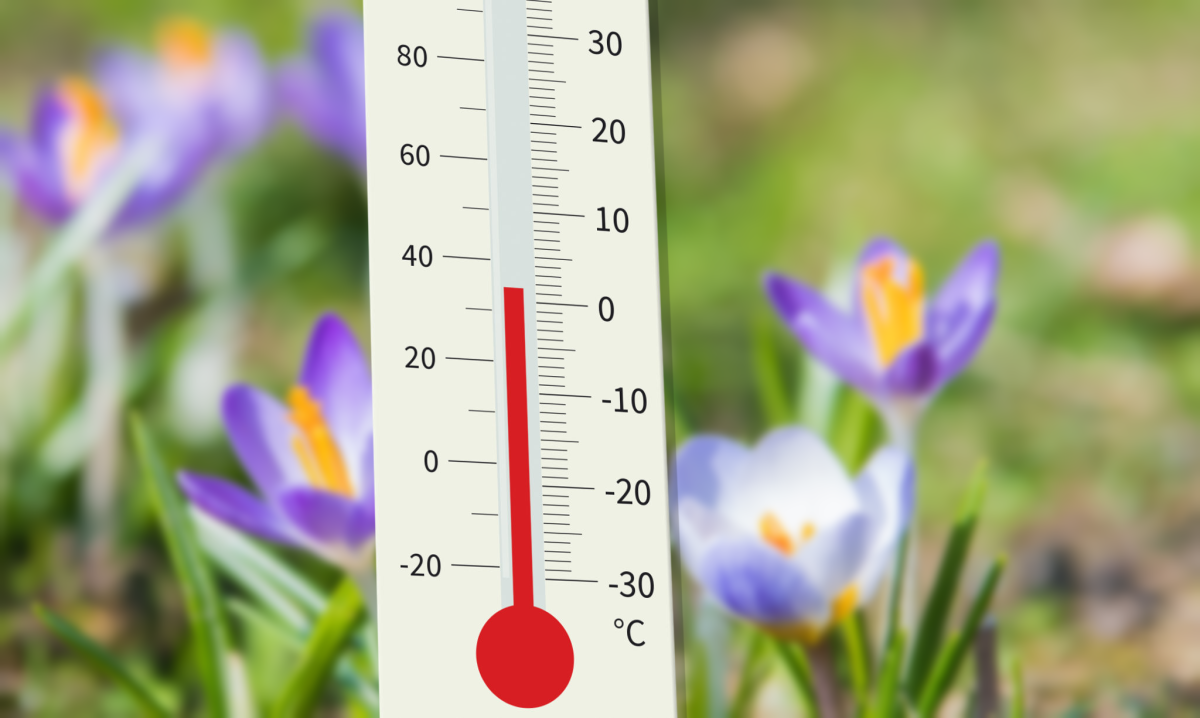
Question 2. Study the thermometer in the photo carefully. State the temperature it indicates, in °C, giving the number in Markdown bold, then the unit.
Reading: **1.5** °C
